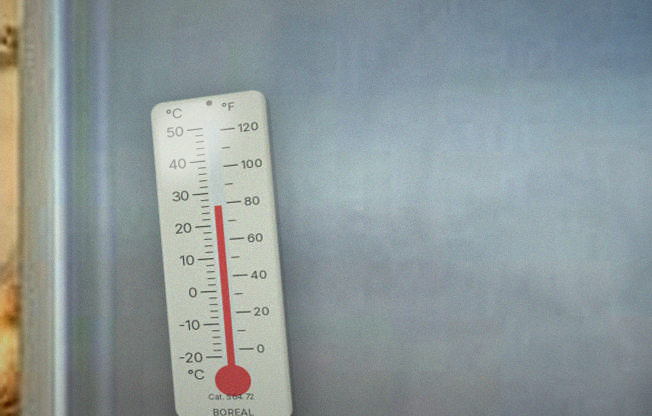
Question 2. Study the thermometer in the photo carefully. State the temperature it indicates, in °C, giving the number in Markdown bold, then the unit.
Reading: **26** °C
